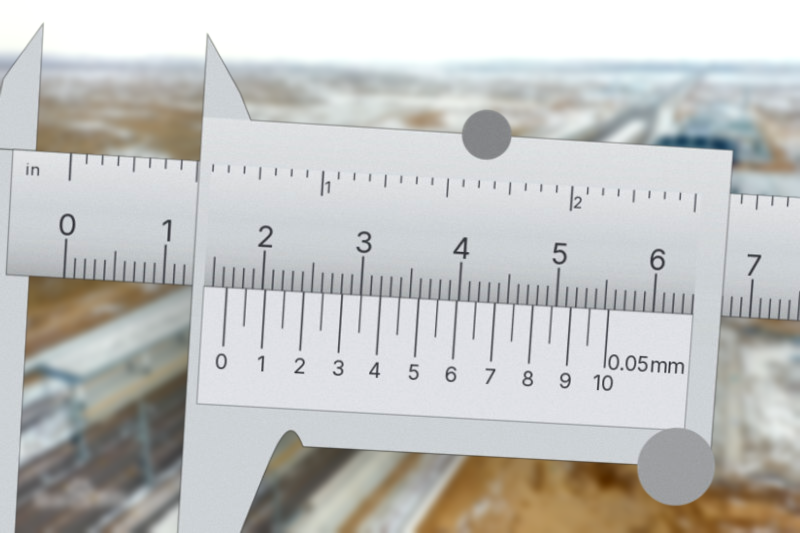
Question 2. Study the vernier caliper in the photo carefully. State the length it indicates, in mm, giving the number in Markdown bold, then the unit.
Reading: **16.4** mm
